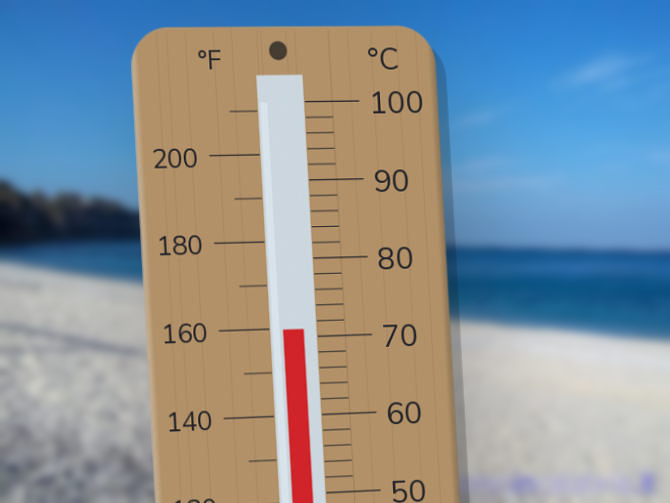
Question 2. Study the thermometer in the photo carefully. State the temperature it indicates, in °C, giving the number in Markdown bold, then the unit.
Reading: **71** °C
